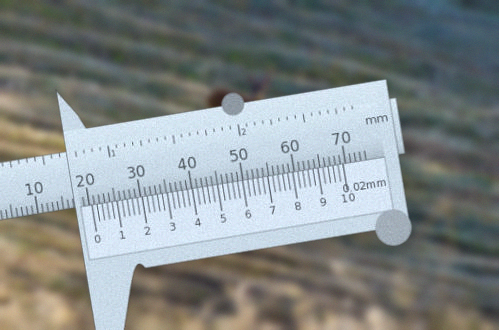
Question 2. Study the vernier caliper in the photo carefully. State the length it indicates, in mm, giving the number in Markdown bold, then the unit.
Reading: **20.5** mm
